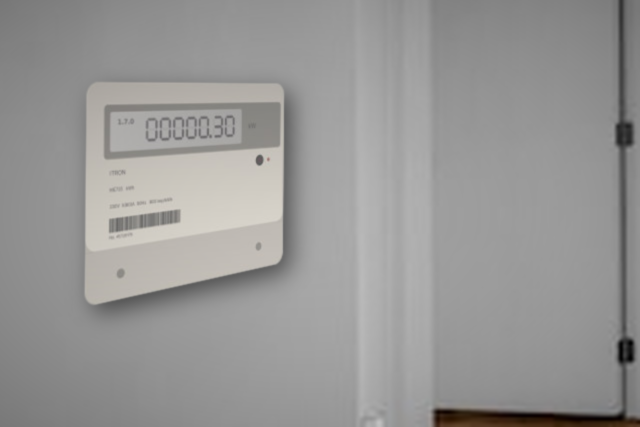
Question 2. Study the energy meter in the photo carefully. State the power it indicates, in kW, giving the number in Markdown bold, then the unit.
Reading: **0.30** kW
